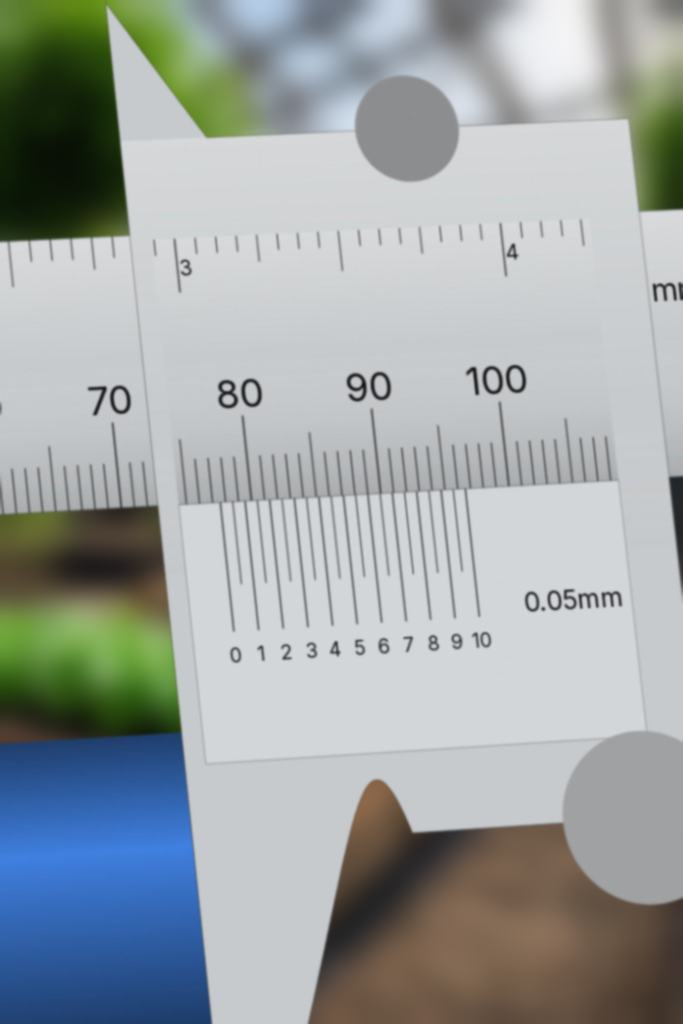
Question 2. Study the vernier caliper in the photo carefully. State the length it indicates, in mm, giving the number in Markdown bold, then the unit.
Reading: **77.6** mm
